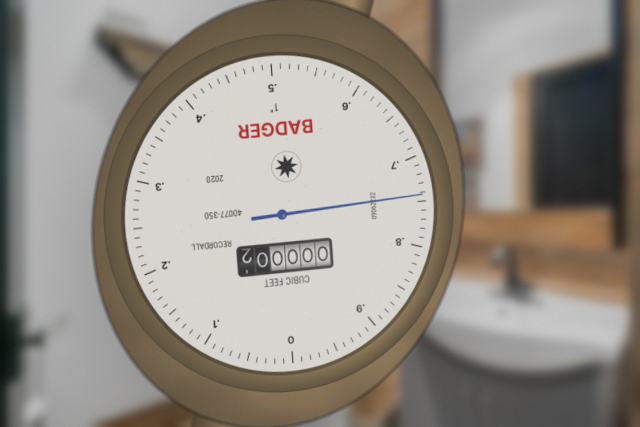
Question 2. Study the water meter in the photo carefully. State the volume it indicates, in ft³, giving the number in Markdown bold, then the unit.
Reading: **1.74** ft³
